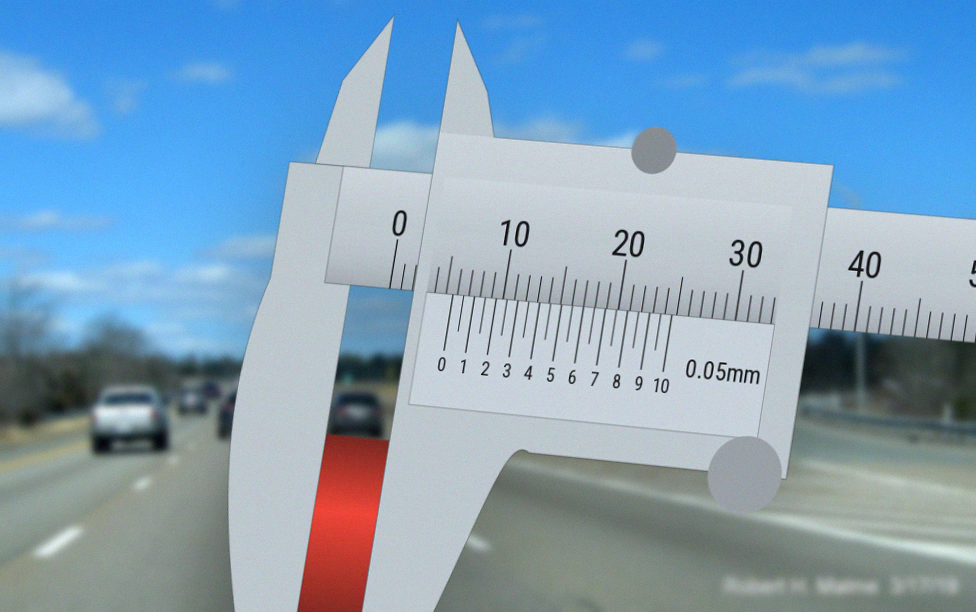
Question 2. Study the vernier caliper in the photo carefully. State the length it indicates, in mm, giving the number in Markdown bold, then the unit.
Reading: **5.6** mm
